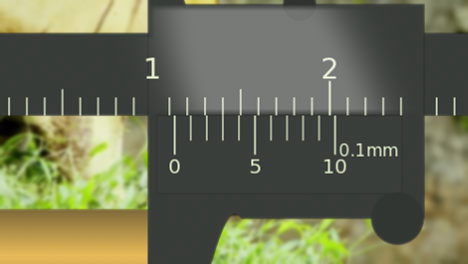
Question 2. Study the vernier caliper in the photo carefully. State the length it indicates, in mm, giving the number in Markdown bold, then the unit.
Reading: **11.3** mm
